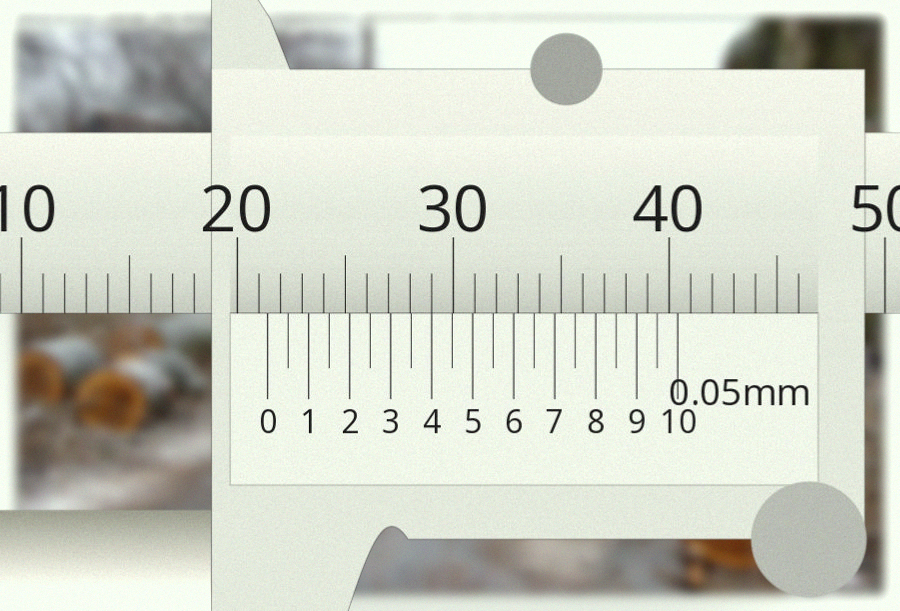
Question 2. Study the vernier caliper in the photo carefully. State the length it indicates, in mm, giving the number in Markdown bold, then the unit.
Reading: **21.4** mm
